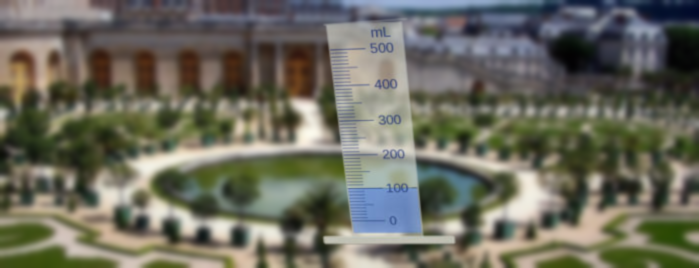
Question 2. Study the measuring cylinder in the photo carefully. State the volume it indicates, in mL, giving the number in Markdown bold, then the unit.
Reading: **100** mL
